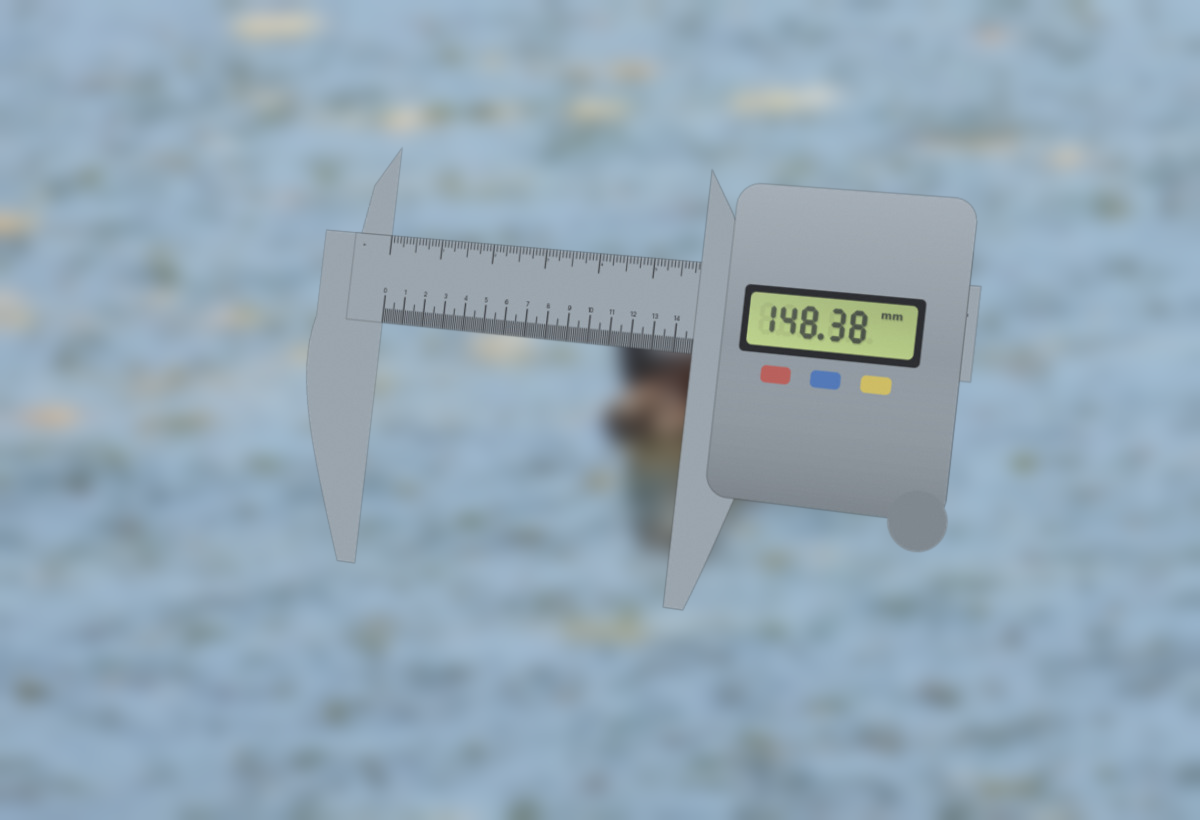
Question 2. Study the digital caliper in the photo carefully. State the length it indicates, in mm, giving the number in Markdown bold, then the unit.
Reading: **148.38** mm
